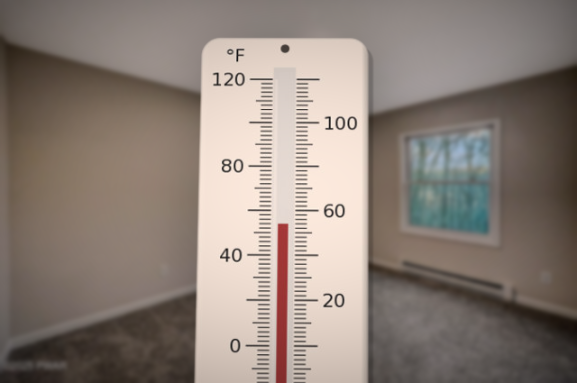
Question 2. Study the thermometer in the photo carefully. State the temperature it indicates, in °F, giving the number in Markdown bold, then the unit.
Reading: **54** °F
